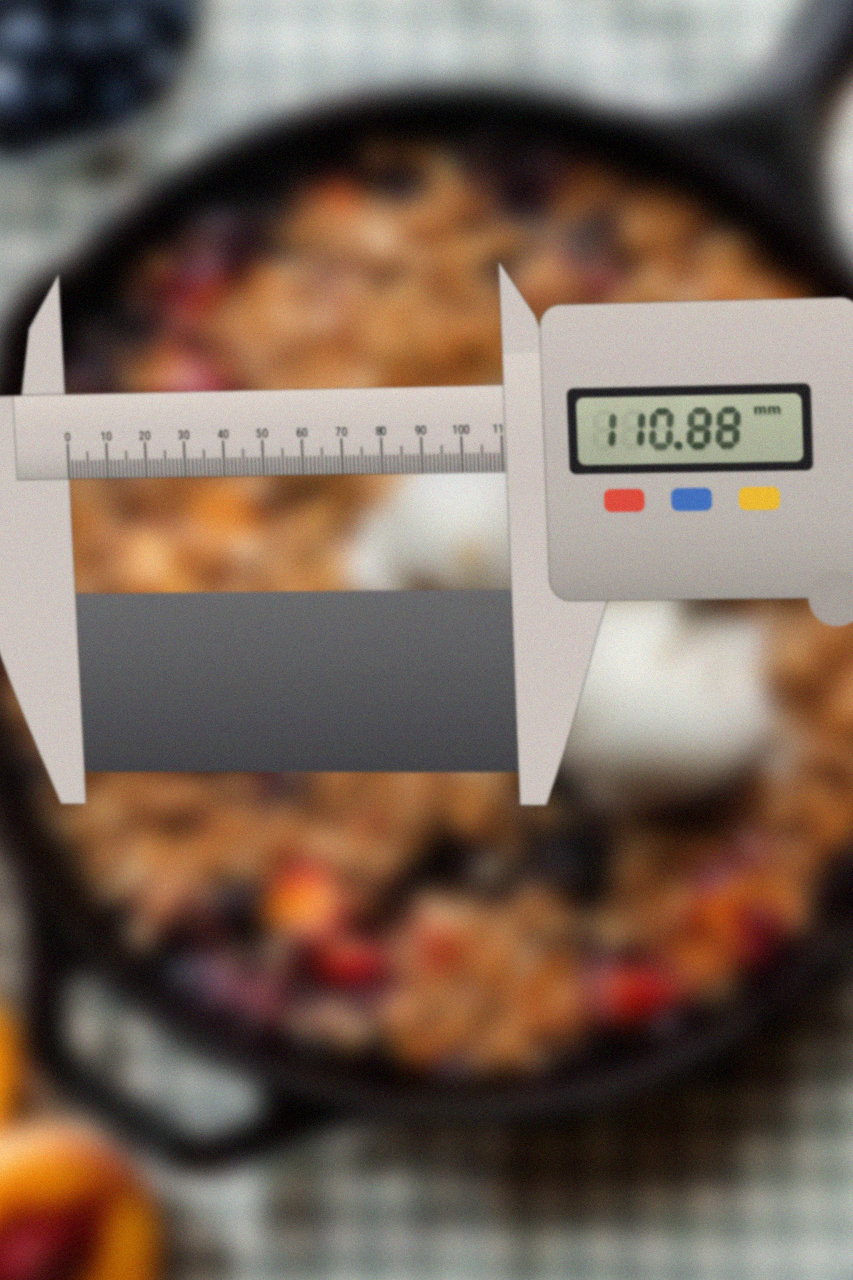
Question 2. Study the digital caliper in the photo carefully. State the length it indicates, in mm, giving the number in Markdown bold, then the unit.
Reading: **110.88** mm
